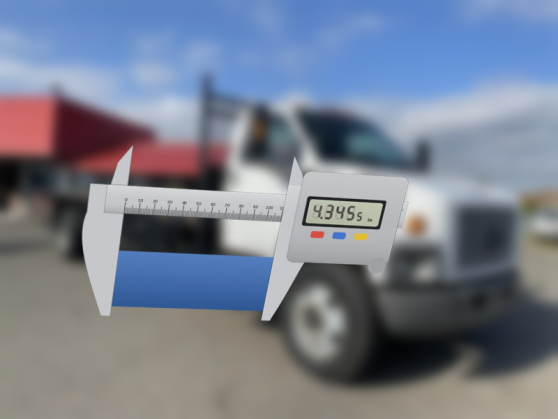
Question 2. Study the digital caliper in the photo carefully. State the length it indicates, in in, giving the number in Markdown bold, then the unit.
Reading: **4.3455** in
